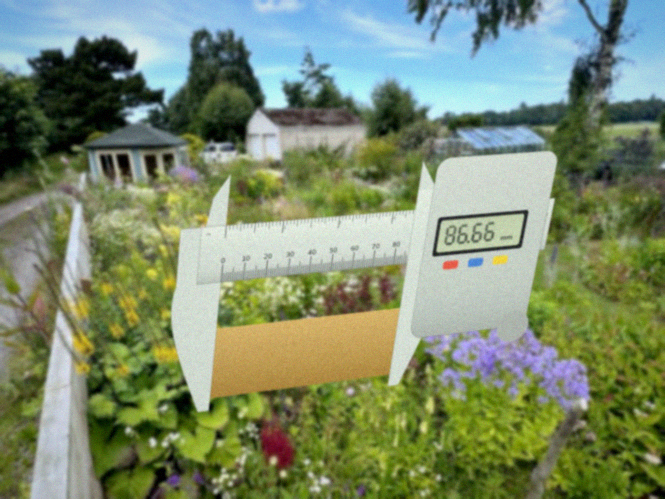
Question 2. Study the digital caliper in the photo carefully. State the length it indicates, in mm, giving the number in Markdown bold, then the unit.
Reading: **86.66** mm
